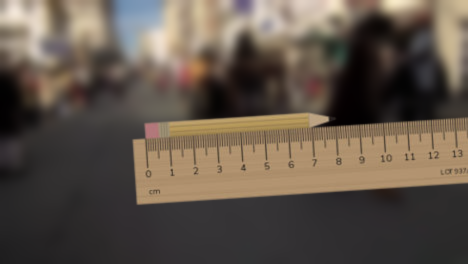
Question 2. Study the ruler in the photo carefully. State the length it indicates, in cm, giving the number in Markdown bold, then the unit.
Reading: **8** cm
